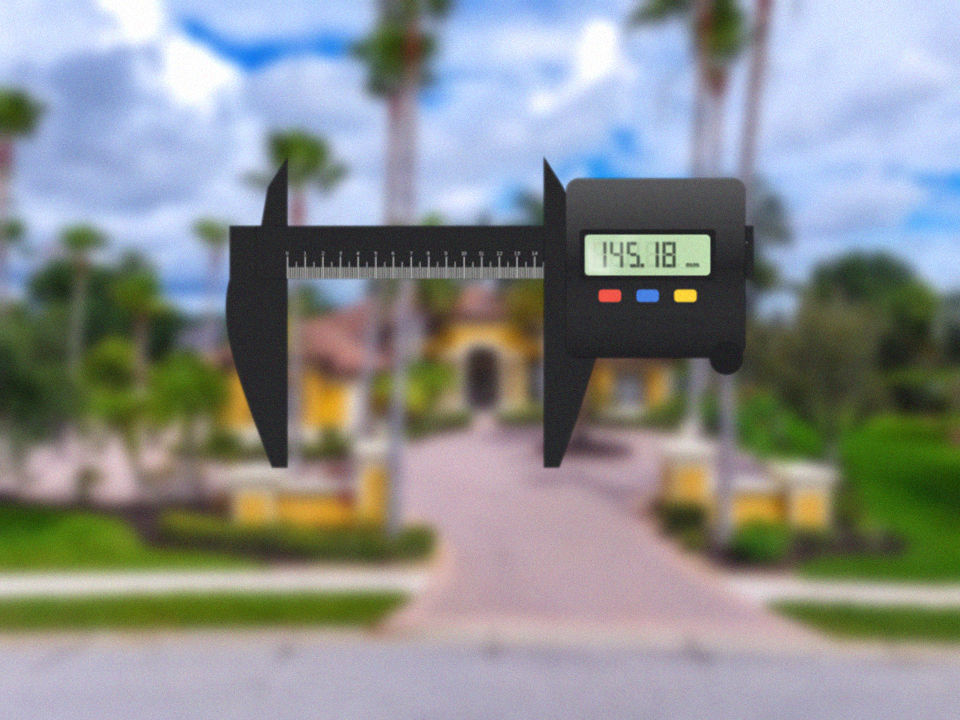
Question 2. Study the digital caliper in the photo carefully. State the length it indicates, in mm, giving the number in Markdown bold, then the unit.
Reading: **145.18** mm
